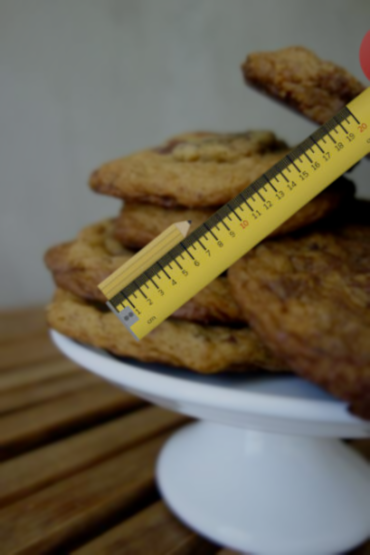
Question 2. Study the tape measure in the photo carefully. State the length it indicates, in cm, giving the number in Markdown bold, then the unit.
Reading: **7.5** cm
